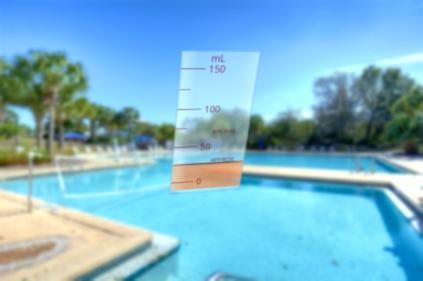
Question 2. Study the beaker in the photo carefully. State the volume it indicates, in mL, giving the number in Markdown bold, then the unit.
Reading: **25** mL
